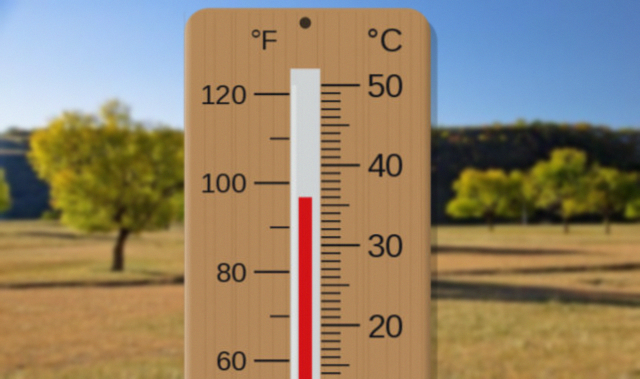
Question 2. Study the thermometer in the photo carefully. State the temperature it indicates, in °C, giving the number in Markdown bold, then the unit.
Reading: **36** °C
